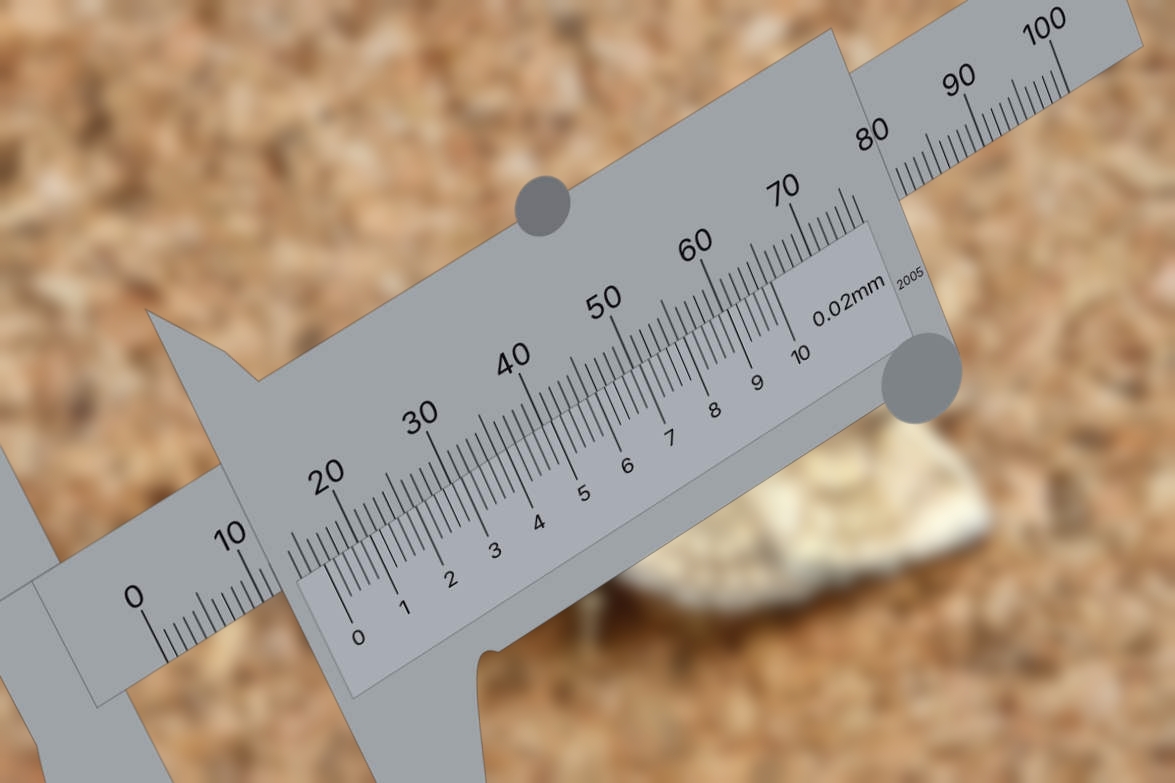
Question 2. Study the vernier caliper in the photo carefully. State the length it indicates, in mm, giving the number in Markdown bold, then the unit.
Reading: **16.4** mm
